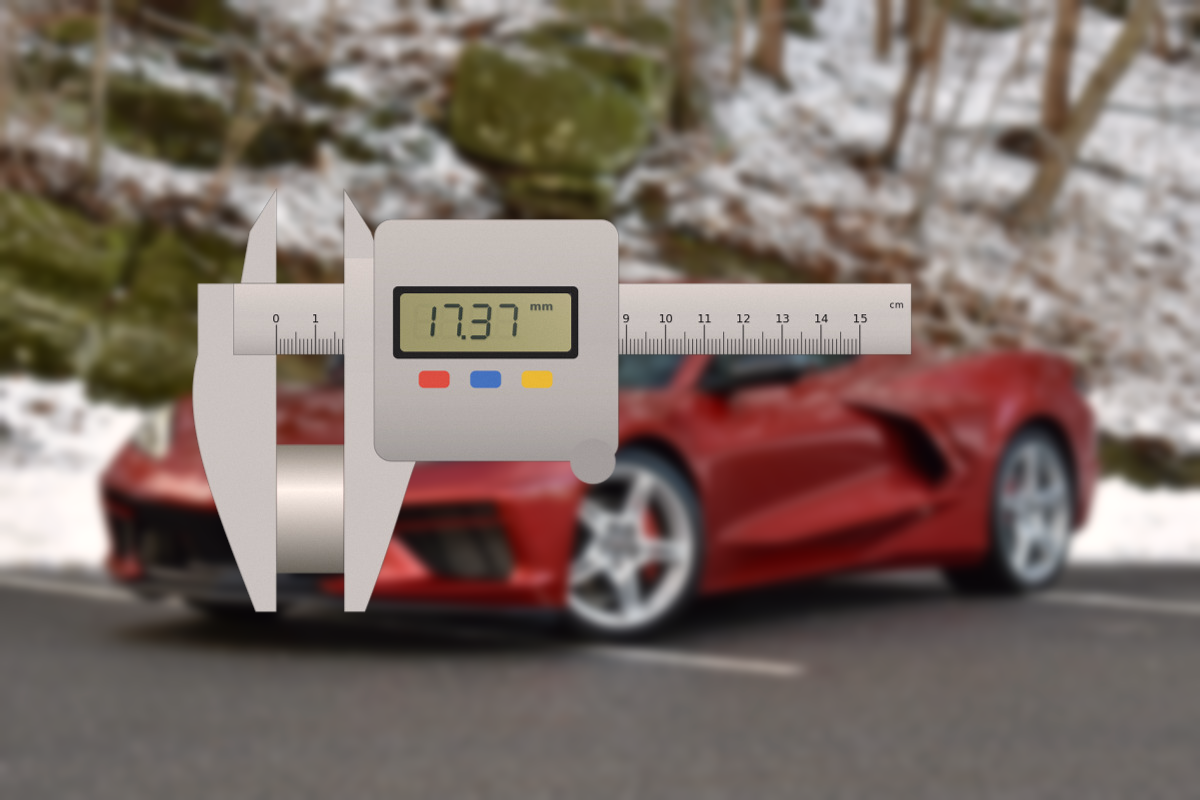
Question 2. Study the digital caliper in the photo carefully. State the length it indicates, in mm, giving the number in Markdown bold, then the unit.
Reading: **17.37** mm
